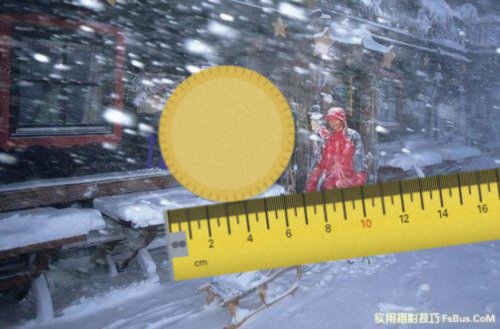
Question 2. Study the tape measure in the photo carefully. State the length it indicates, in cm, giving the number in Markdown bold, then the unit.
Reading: **7** cm
